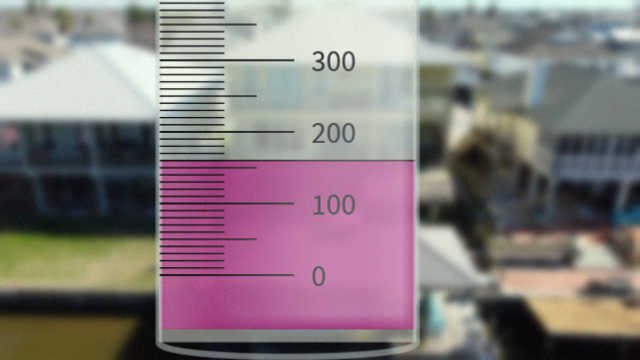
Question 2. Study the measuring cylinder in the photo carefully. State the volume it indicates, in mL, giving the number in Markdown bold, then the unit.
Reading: **160** mL
